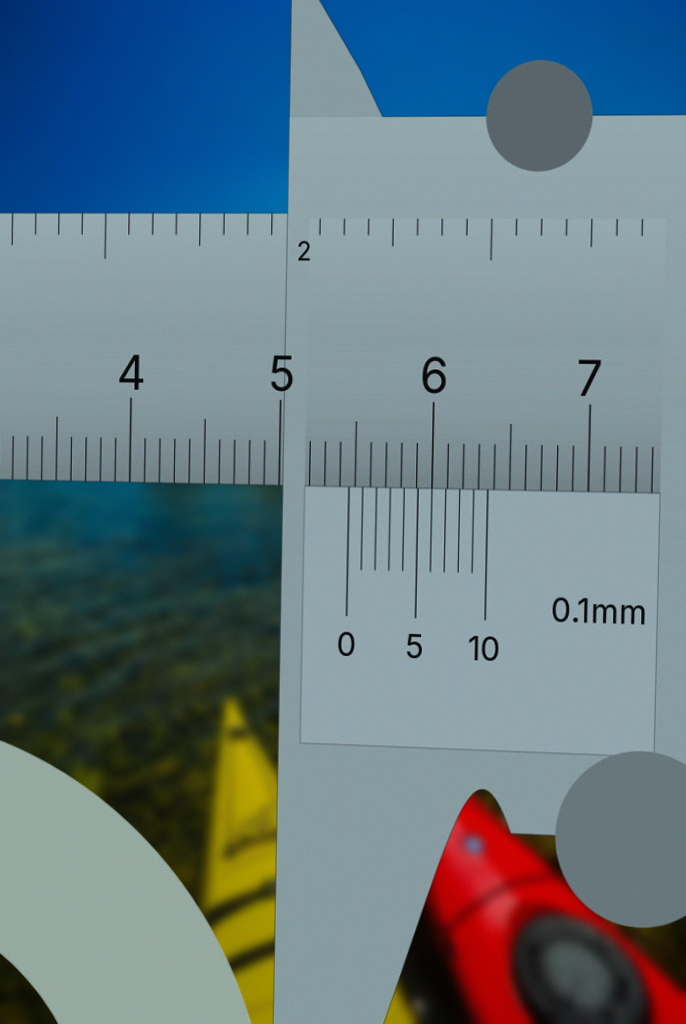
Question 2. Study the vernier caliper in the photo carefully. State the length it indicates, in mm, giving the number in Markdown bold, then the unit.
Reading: **54.6** mm
